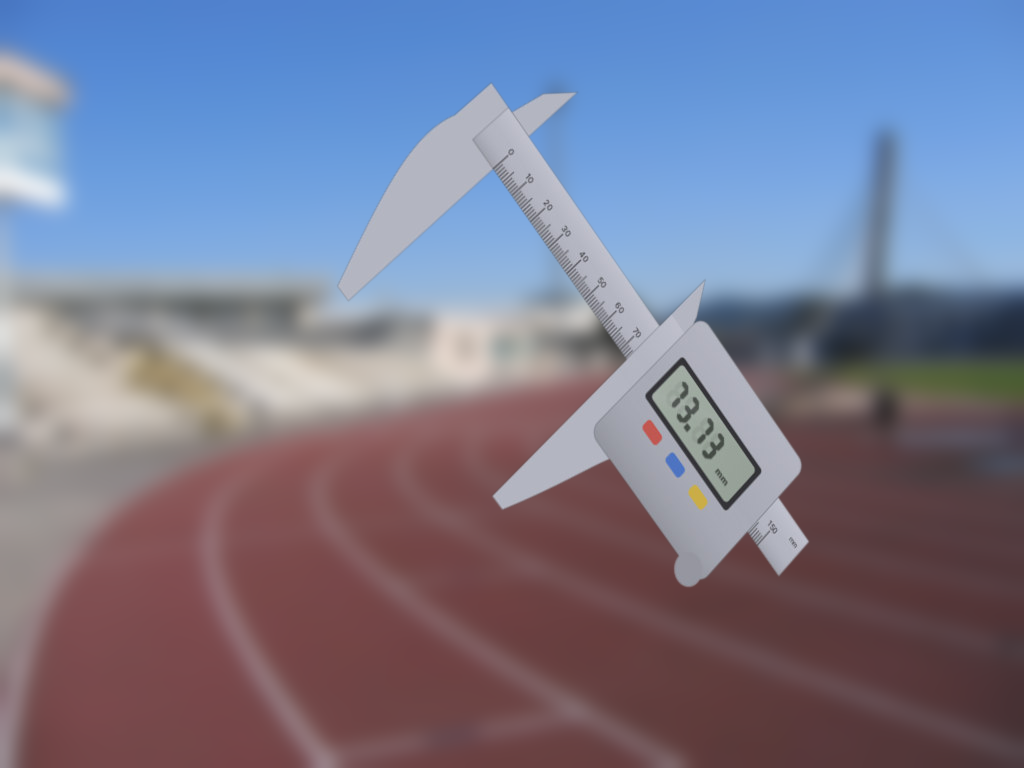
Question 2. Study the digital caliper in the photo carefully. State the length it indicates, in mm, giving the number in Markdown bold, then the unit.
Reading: **73.73** mm
